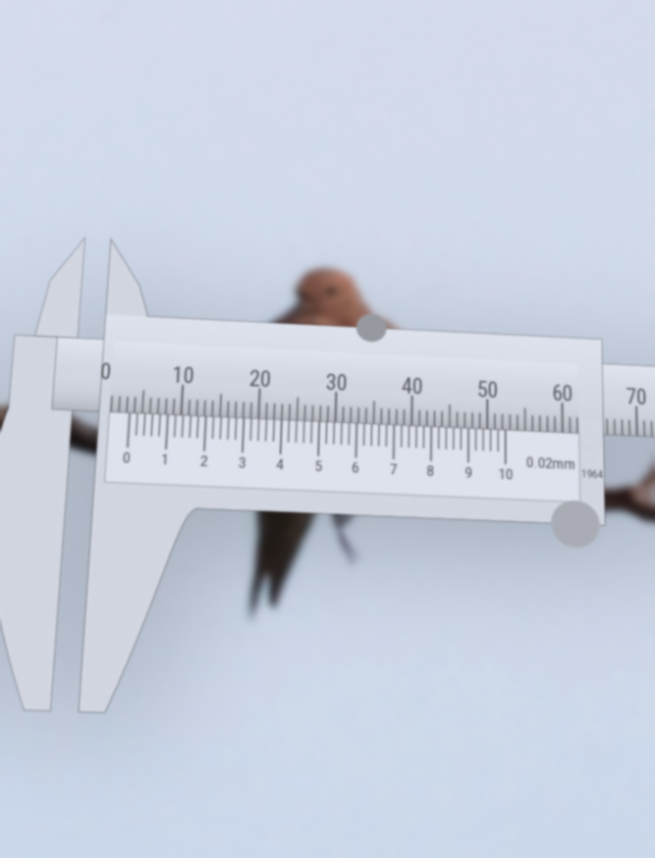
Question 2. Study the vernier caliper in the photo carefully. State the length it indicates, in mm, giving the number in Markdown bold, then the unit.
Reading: **3.4** mm
